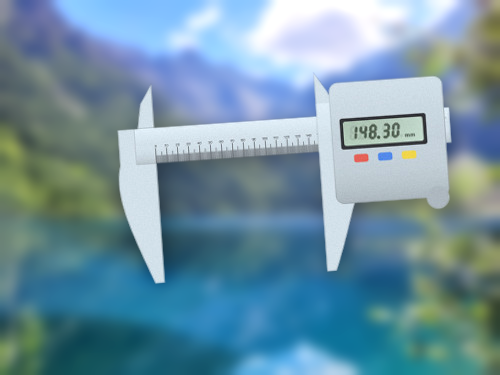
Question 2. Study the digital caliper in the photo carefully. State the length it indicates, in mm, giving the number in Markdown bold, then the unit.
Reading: **148.30** mm
